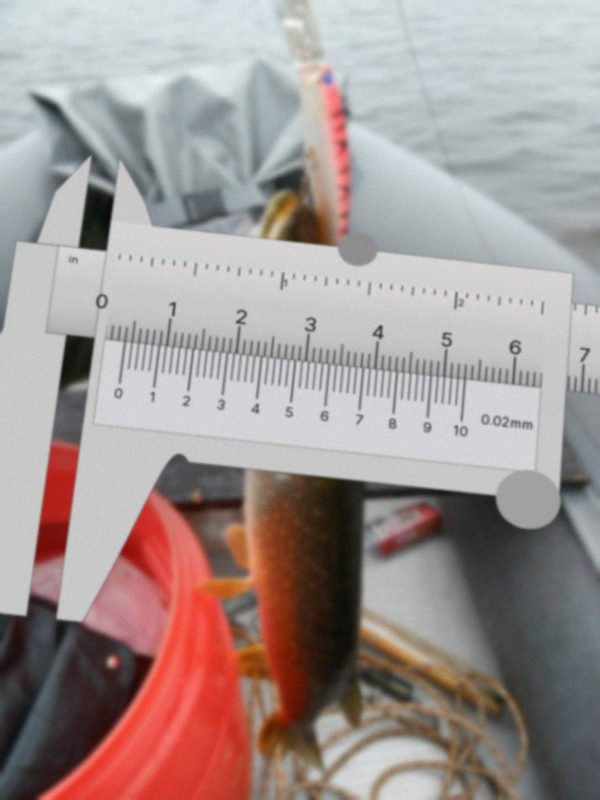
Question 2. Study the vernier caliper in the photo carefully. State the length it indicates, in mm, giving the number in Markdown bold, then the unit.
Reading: **4.0** mm
